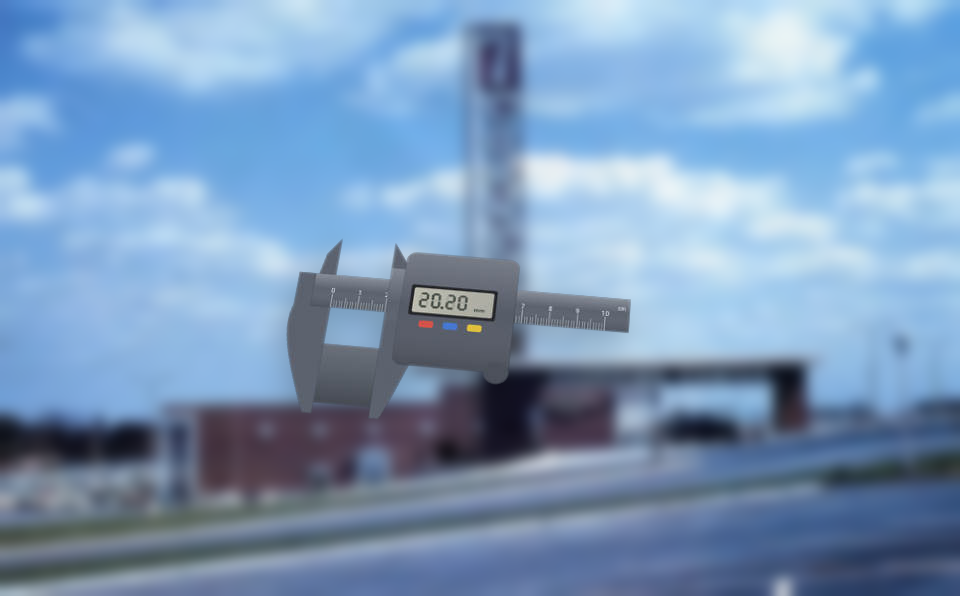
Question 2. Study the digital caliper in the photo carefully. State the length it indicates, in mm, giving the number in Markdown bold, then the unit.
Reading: **20.20** mm
